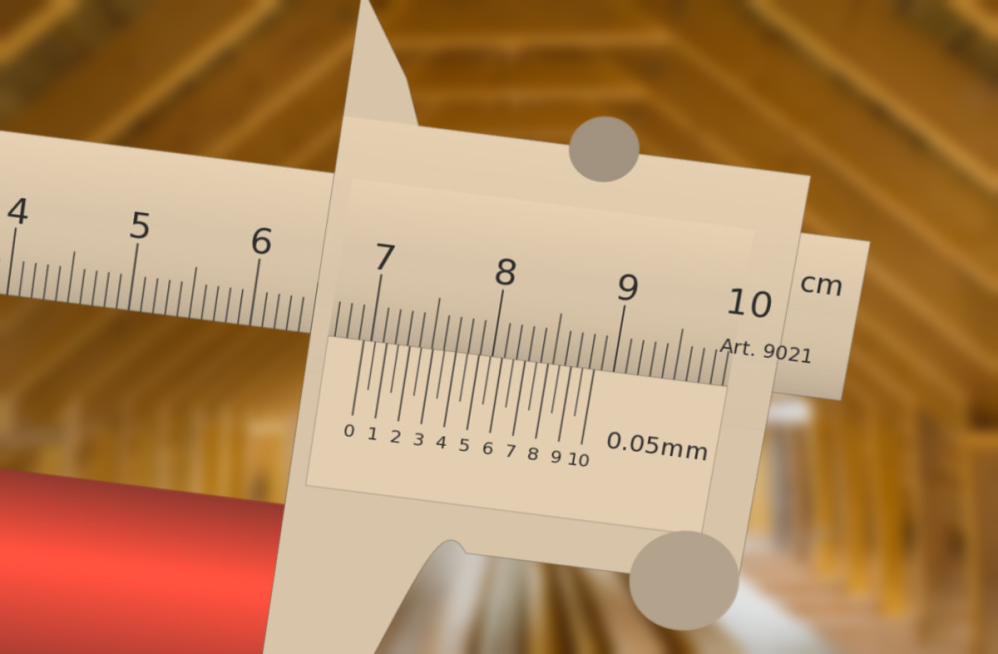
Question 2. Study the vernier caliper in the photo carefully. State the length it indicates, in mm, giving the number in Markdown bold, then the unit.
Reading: **69.4** mm
